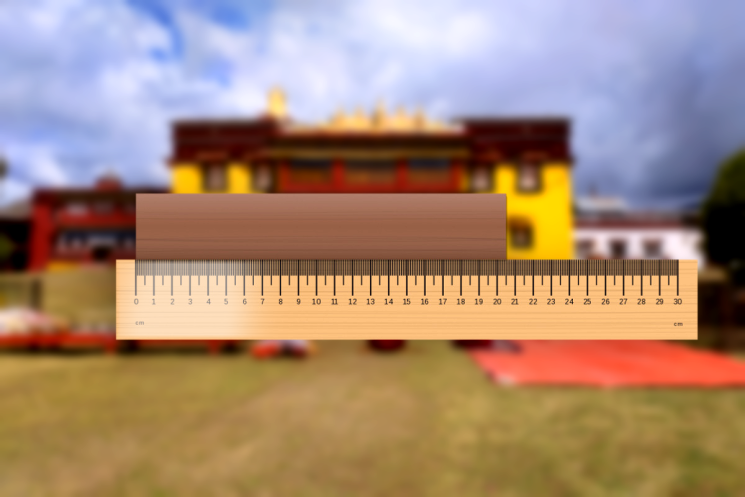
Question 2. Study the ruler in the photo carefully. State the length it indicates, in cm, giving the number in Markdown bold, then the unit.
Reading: **20.5** cm
